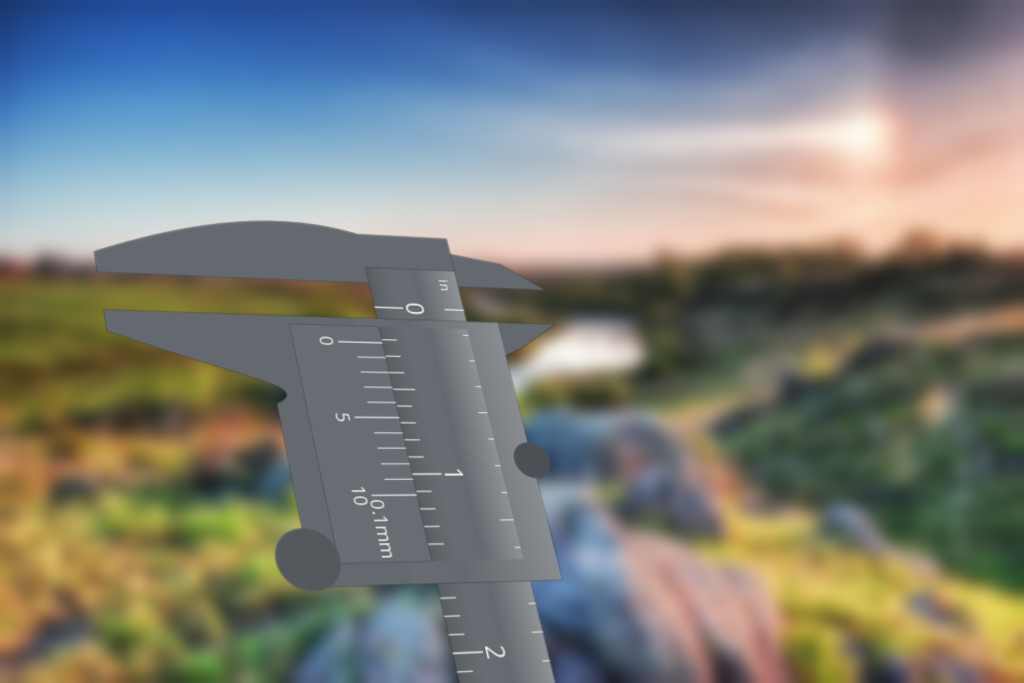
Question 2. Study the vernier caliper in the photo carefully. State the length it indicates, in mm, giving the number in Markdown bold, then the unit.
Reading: **2.2** mm
